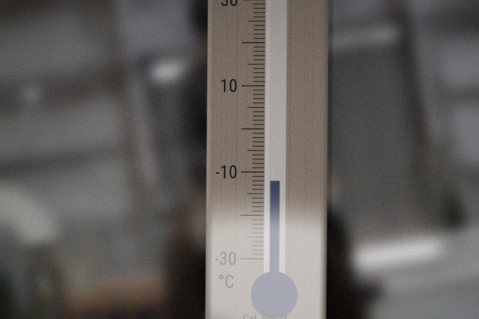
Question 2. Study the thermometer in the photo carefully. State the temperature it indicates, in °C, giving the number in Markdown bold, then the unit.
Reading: **-12** °C
